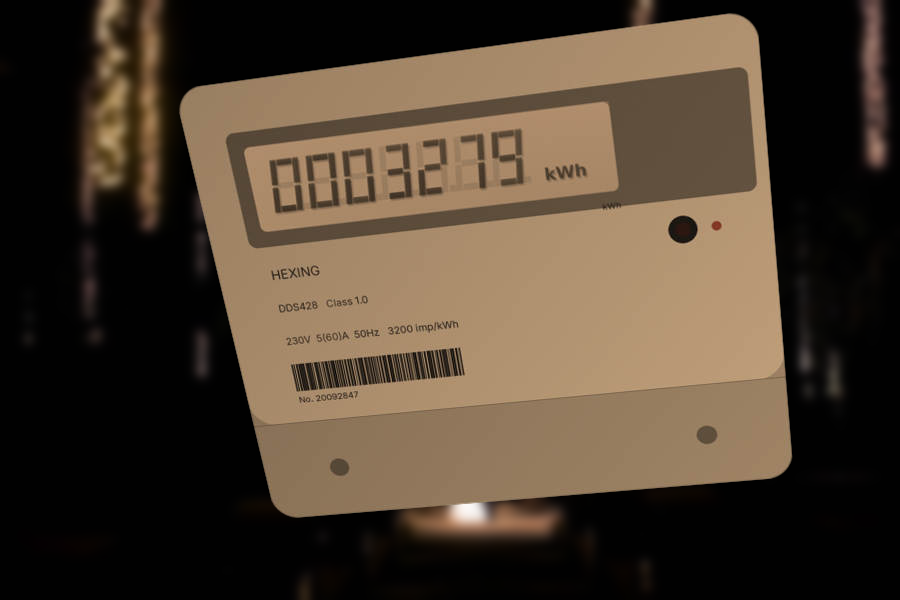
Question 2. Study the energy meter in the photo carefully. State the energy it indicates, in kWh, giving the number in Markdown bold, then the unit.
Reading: **3279** kWh
